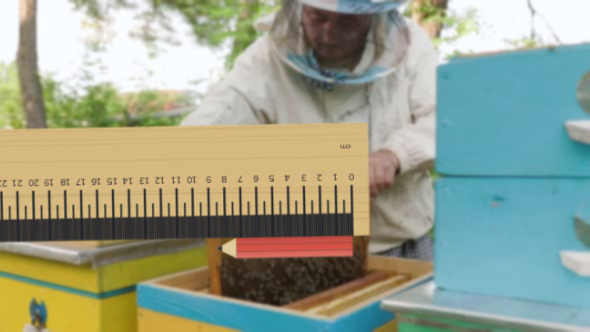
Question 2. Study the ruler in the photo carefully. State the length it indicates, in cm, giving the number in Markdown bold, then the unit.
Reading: **8.5** cm
